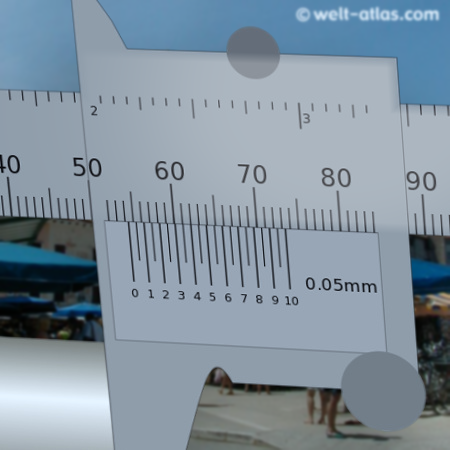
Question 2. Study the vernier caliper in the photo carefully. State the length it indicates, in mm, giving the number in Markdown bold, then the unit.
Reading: **54.4** mm
